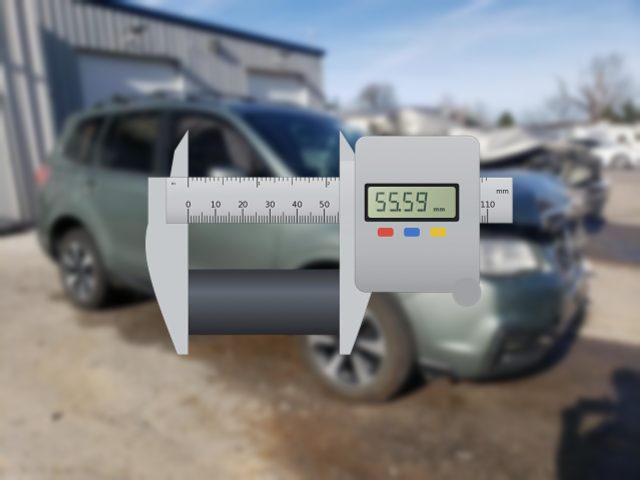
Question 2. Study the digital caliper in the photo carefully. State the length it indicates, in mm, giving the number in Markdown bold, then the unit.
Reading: **55.59** mm
